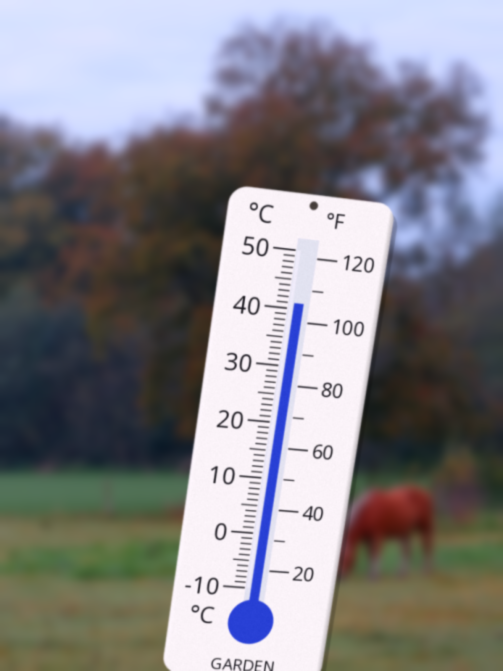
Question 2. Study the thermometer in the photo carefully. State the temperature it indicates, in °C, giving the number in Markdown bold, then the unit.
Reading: **41** °C
